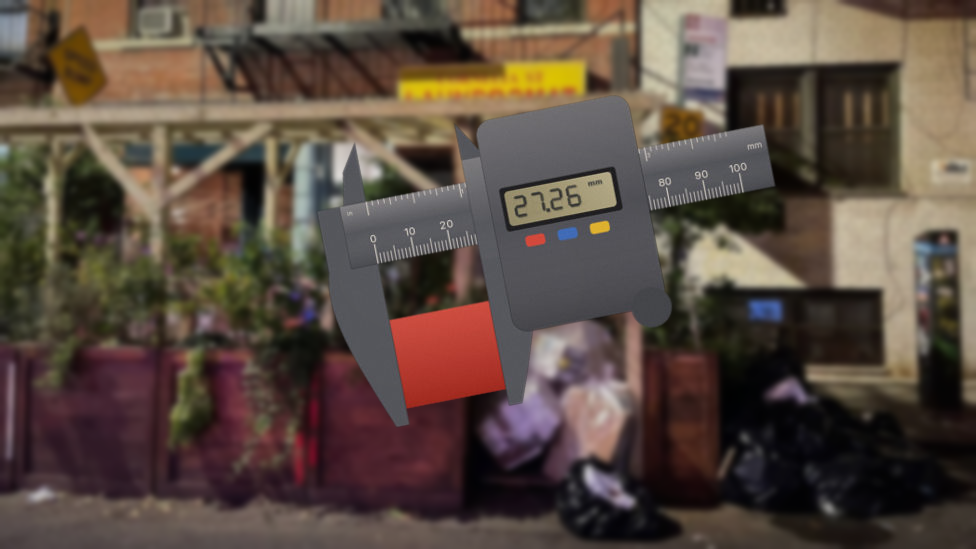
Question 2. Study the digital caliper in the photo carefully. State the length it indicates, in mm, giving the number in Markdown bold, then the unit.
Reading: **27.26** mm
